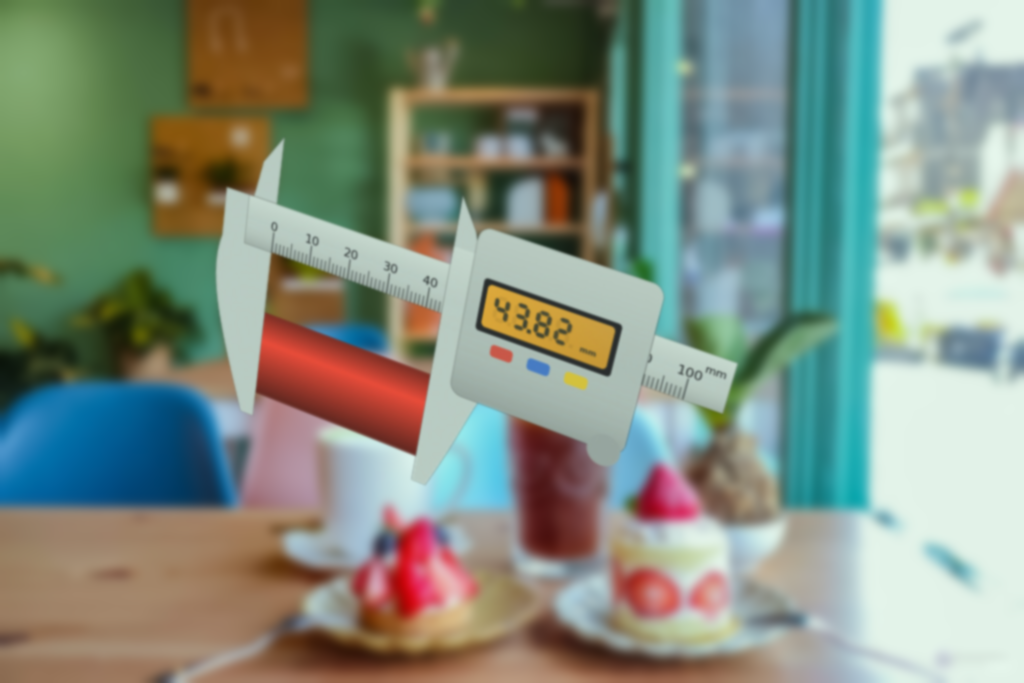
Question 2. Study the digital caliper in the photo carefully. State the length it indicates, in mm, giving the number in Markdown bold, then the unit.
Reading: **43.82** mm
